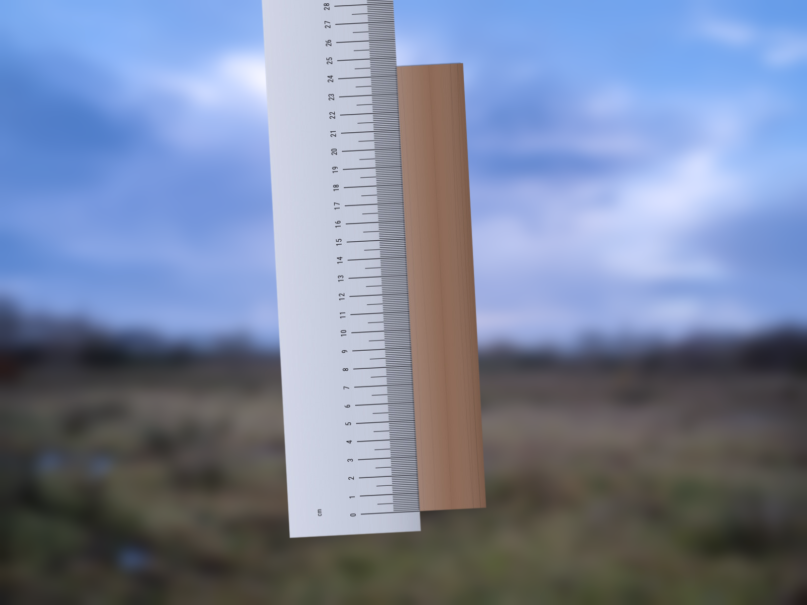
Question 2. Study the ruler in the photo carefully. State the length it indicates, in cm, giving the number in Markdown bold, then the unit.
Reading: **24.5** cm
